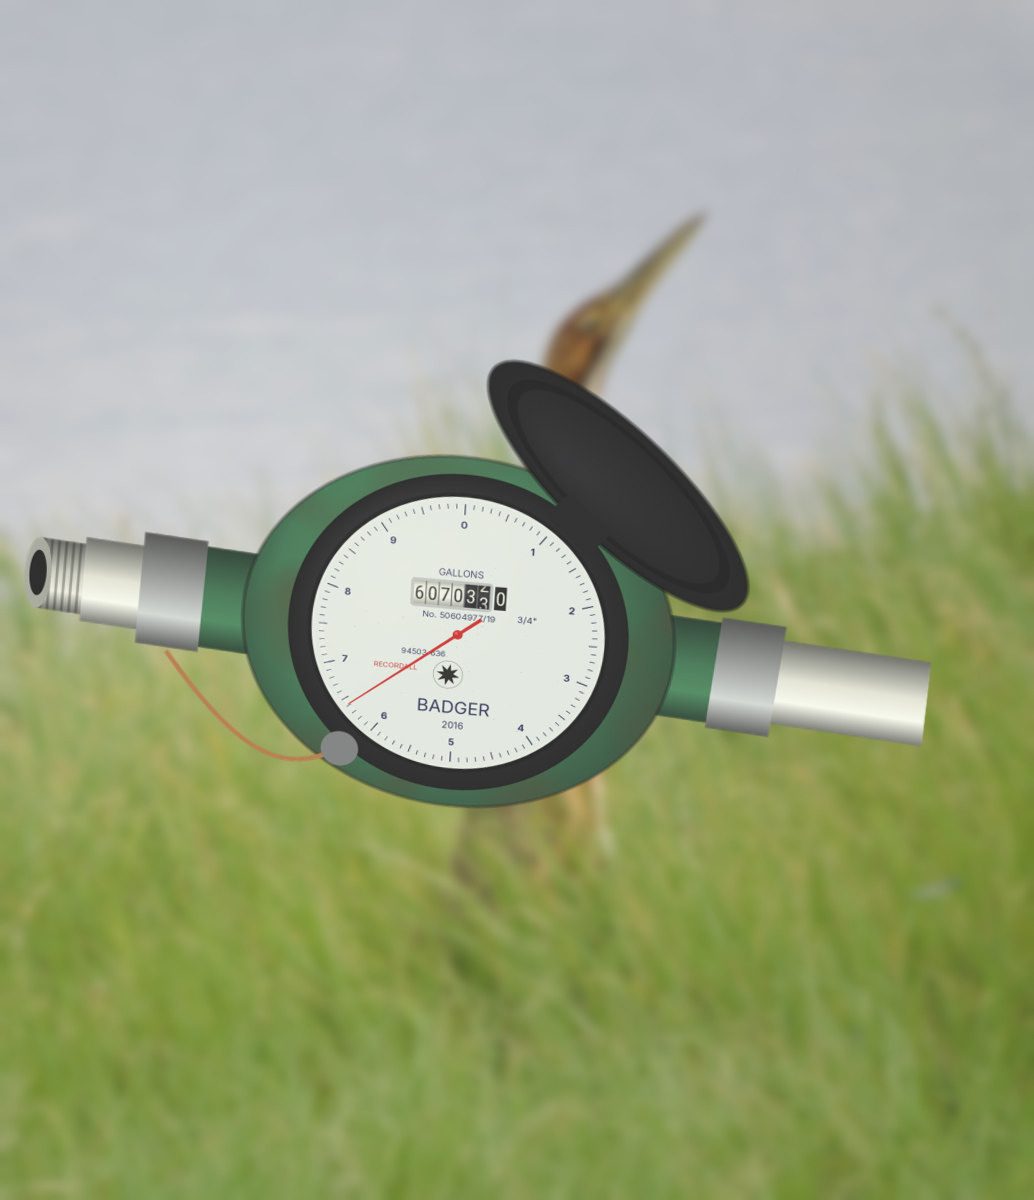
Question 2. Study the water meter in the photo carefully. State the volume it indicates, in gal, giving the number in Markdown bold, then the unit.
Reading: **6070326.4** gal
